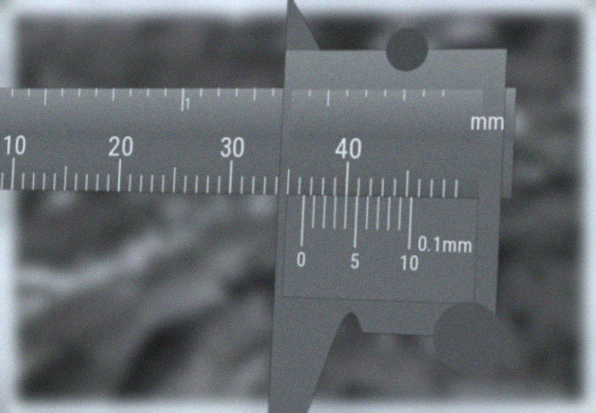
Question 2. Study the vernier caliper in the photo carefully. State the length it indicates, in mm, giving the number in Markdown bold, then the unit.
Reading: **36.4** mm
